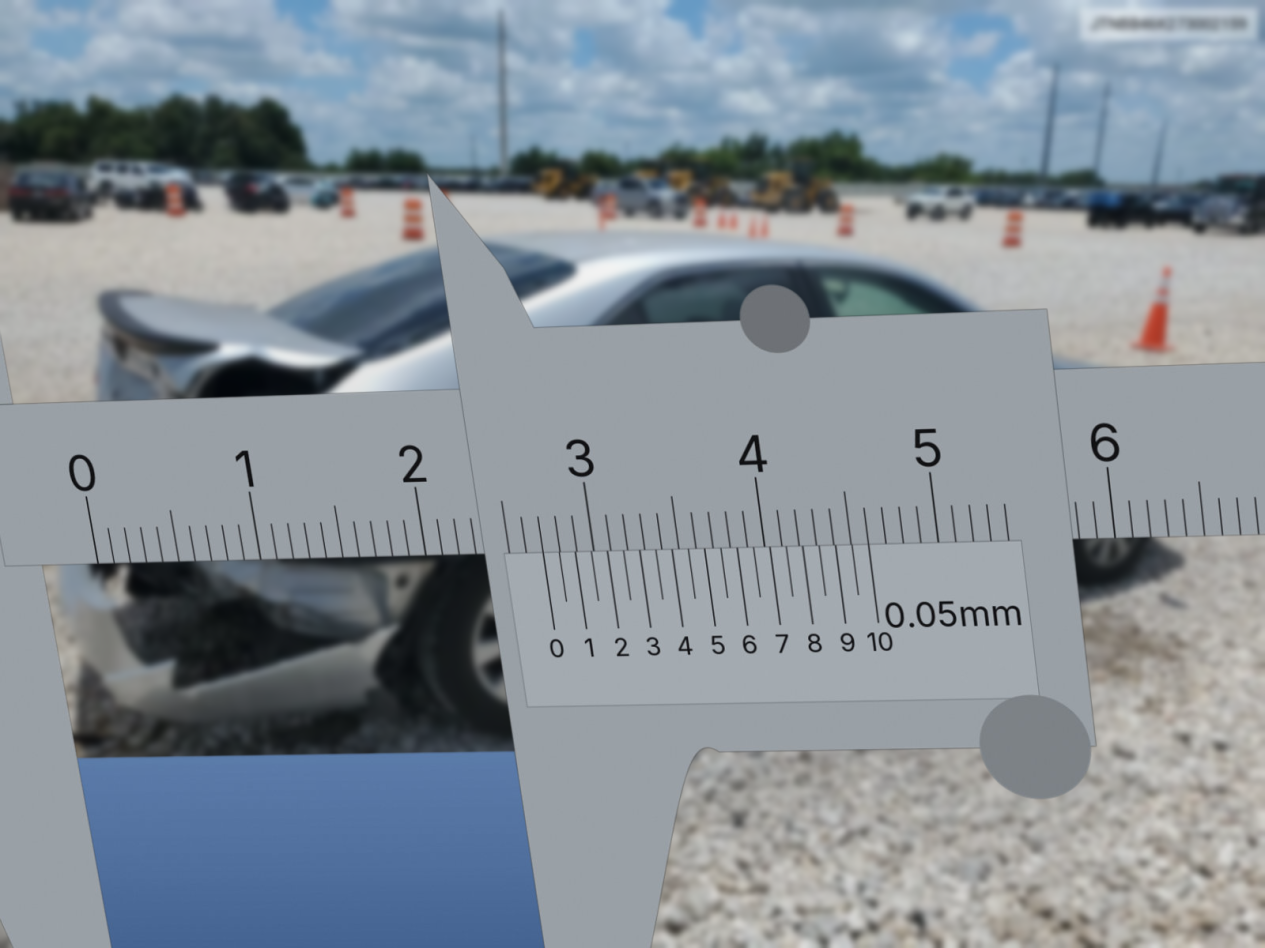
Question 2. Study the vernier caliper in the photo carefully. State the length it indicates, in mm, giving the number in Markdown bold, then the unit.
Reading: **27.0** mm
